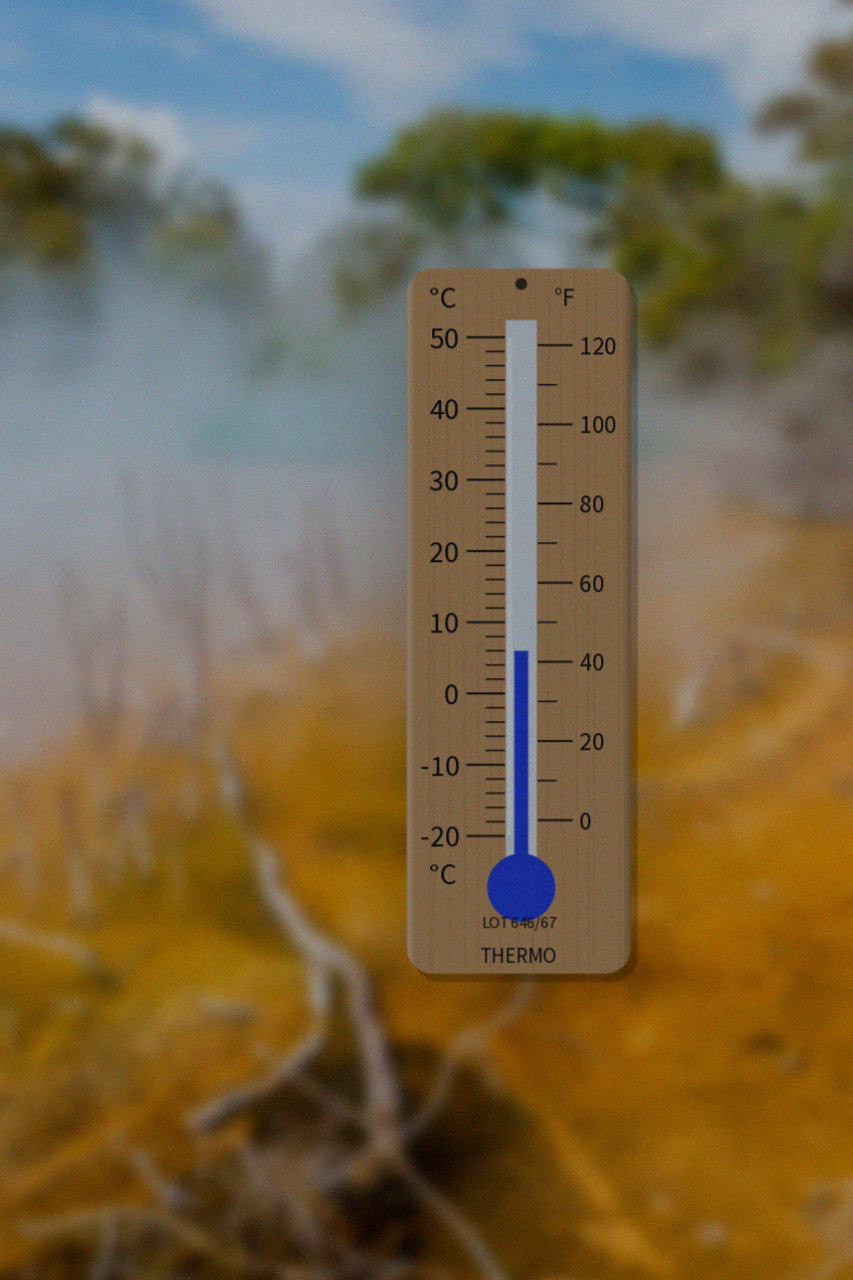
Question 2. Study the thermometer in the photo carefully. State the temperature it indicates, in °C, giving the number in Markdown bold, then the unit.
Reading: **6** °C
